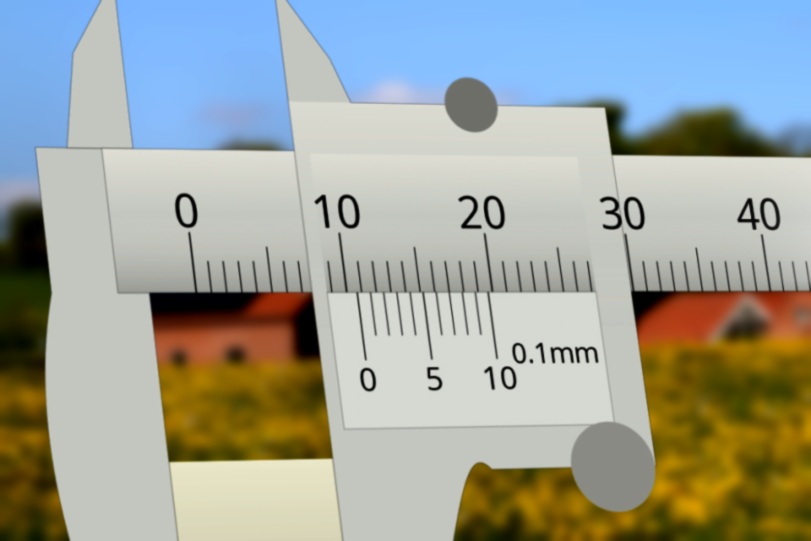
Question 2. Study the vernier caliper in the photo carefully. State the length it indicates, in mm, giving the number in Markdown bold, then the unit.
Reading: **10.7** mm
